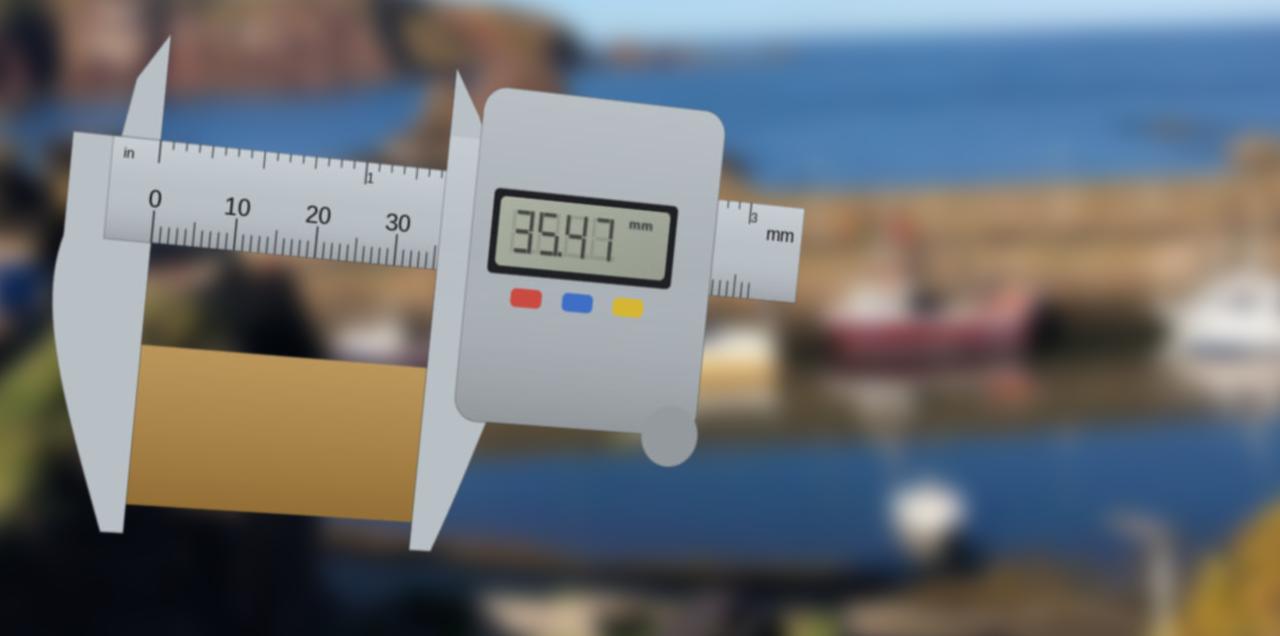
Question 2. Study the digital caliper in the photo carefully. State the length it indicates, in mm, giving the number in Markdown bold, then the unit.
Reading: **35.47** mm
